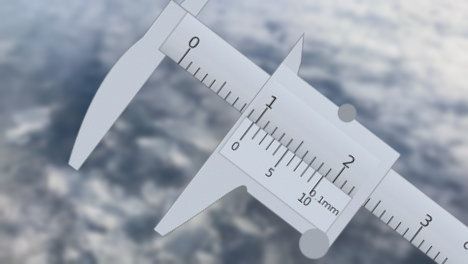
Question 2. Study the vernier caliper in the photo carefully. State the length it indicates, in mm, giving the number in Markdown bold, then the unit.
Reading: **9.8** mm
